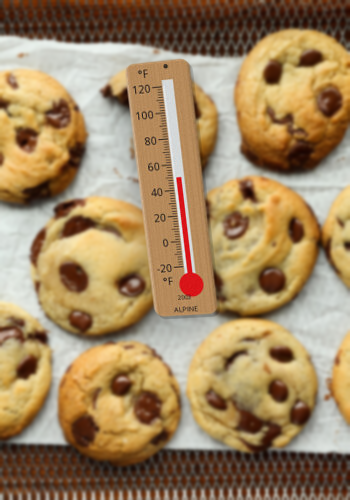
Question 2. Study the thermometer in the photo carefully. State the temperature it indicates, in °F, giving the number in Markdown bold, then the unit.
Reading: **50** °F
